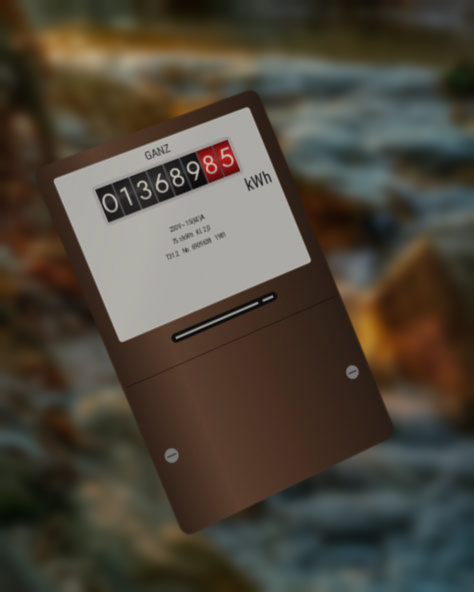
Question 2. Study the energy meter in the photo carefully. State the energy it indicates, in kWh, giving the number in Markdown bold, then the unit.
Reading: **13689.85** kWh
